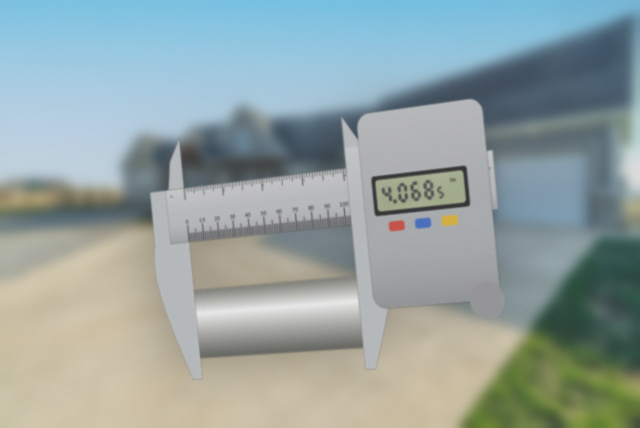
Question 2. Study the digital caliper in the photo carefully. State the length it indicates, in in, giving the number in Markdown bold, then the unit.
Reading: **4.0685** in
